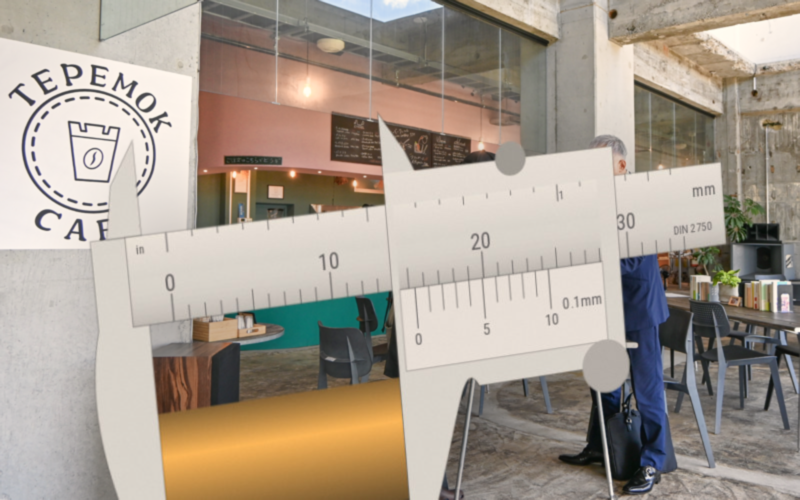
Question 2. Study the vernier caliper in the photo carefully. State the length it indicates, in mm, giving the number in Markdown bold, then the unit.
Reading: **15.4** mm
